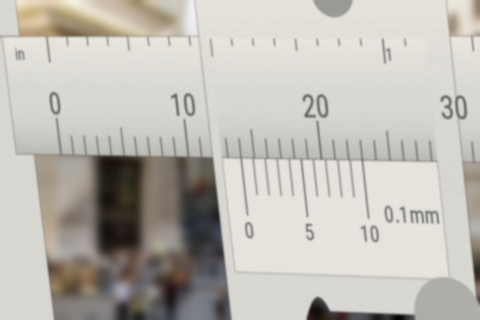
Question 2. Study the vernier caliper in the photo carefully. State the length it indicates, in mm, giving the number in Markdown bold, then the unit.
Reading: **14.0** mm
